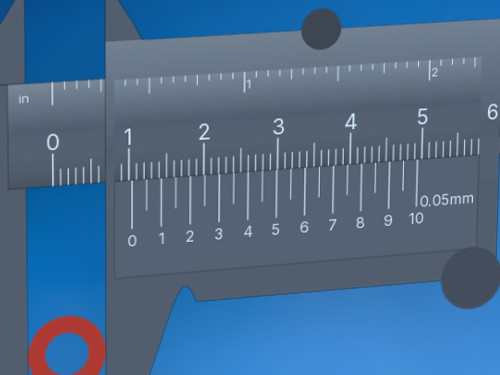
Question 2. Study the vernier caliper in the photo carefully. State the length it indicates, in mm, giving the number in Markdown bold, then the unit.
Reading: **10.4** mm
